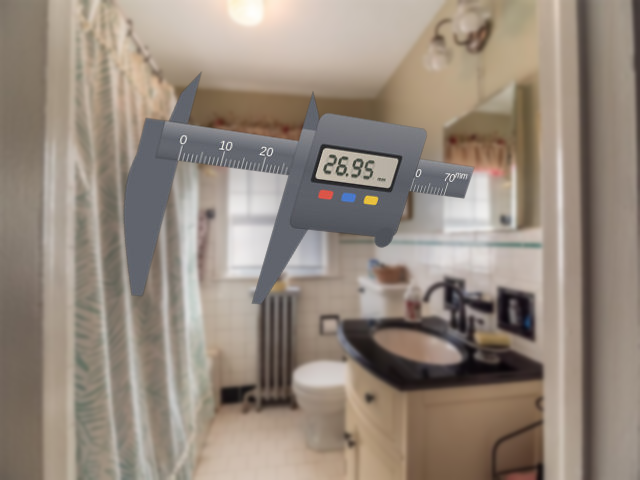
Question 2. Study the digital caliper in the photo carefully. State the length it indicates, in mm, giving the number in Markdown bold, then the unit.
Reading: **26.95** mm
